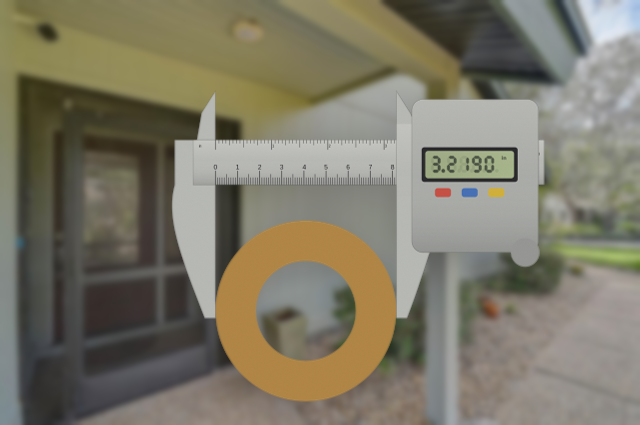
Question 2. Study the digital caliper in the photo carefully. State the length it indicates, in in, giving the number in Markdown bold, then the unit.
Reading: **3.2190** in
